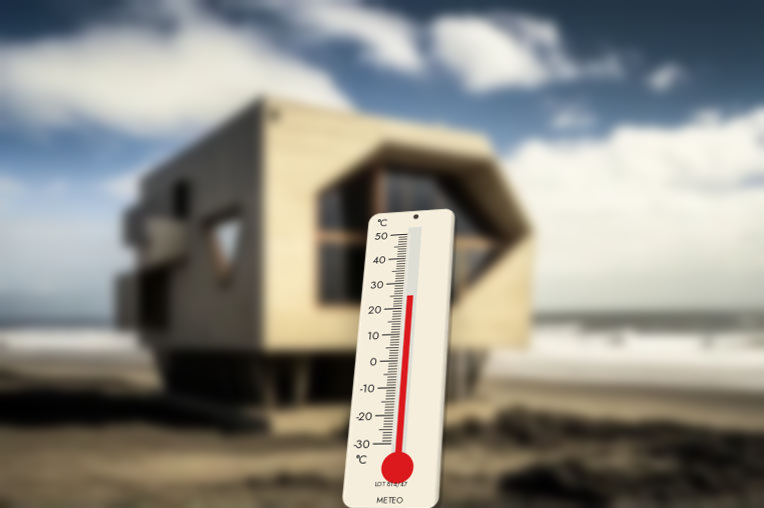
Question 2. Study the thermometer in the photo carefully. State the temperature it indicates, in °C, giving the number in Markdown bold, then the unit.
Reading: **25** °C
